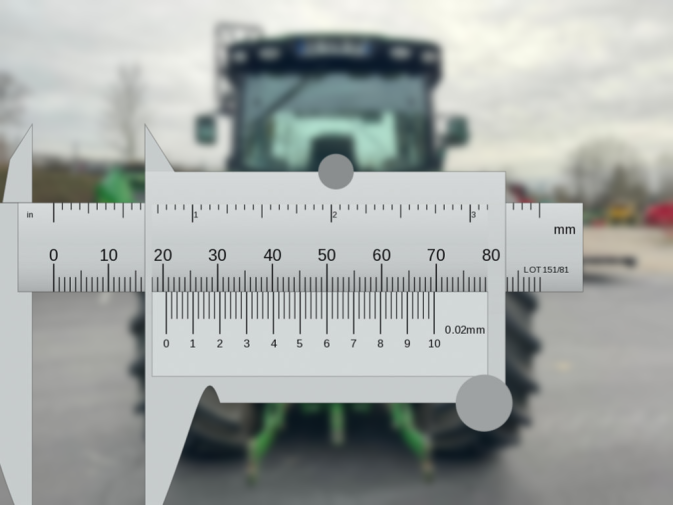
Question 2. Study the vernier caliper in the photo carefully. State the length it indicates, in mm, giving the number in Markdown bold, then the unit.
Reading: **20.6** mm
